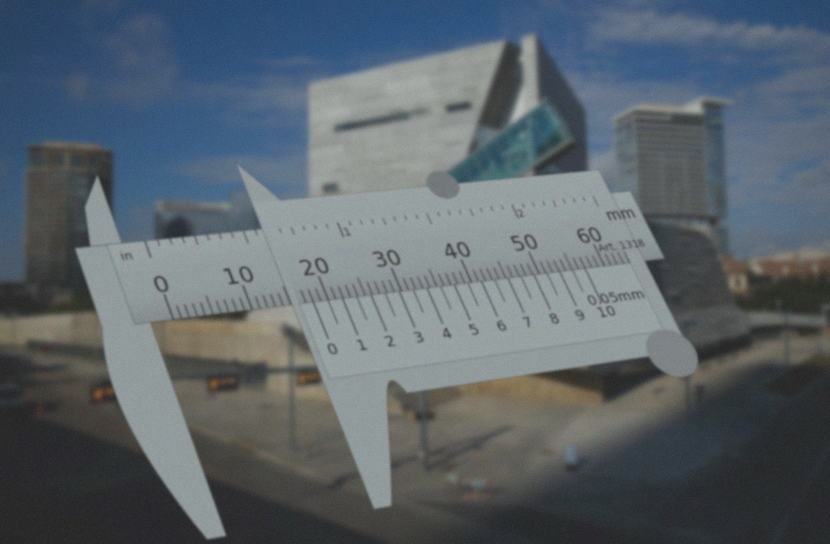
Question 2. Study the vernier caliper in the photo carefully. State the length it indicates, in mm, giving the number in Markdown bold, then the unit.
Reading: **18.0** mm
